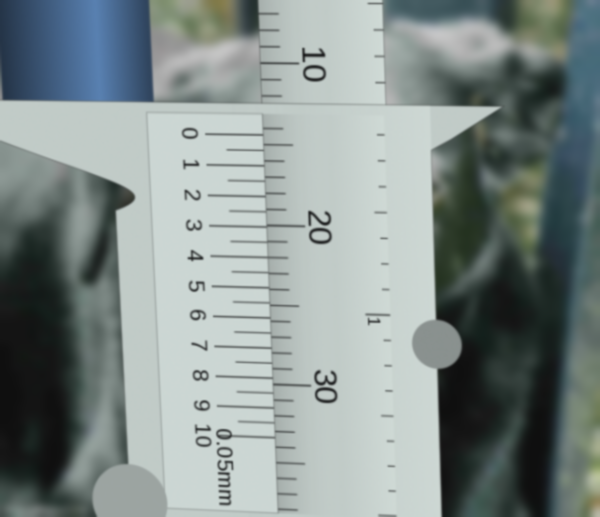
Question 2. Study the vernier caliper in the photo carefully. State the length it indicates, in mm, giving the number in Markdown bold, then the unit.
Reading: **14.4** mm
